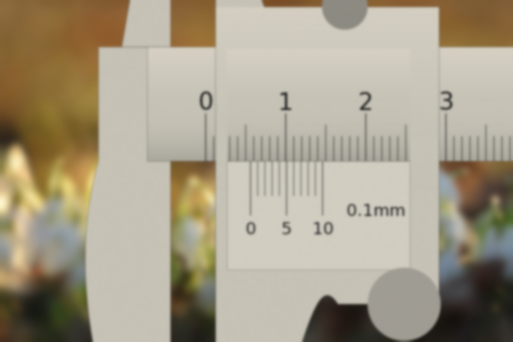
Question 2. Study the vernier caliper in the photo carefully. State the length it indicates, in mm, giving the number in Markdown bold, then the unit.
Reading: **5.6** mm
